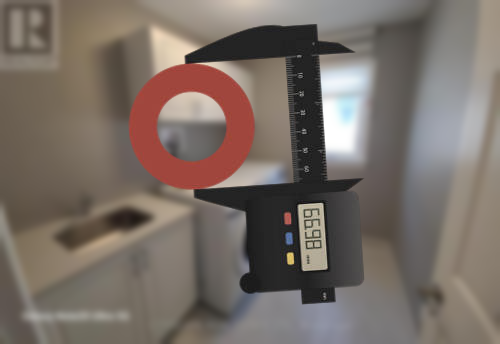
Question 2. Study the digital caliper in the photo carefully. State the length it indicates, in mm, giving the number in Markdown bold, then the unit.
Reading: **66.98** mm
